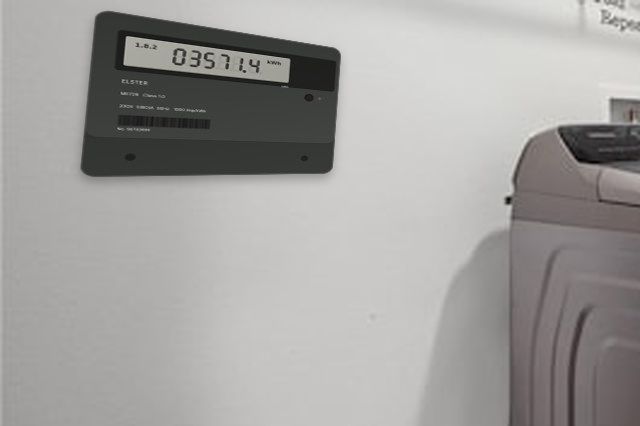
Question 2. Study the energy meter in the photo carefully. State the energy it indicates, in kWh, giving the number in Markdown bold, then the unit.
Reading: **3571.4** kWh
